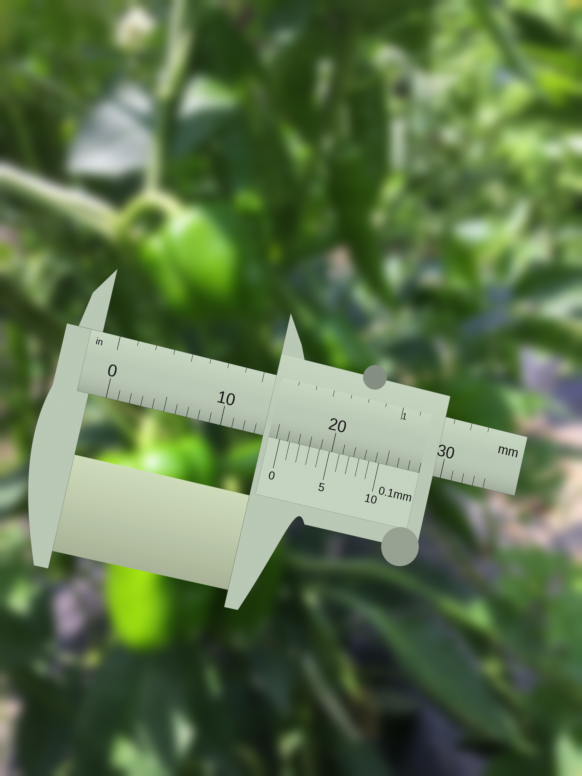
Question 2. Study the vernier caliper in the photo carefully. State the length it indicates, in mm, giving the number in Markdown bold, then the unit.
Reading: **15.3** mm
